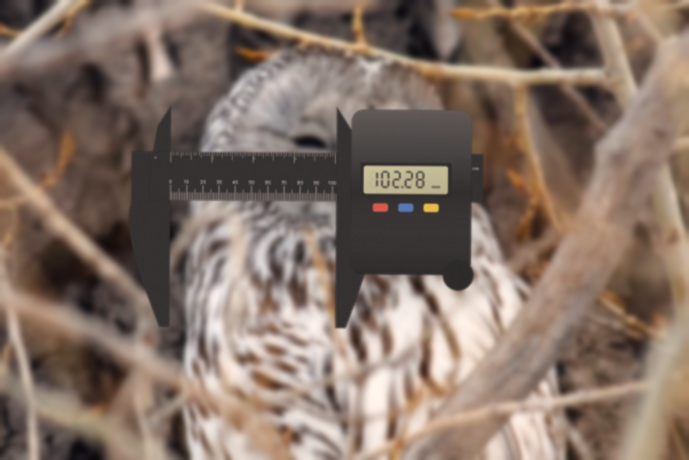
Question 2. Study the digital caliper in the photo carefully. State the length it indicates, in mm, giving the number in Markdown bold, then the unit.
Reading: **102.28** mm
